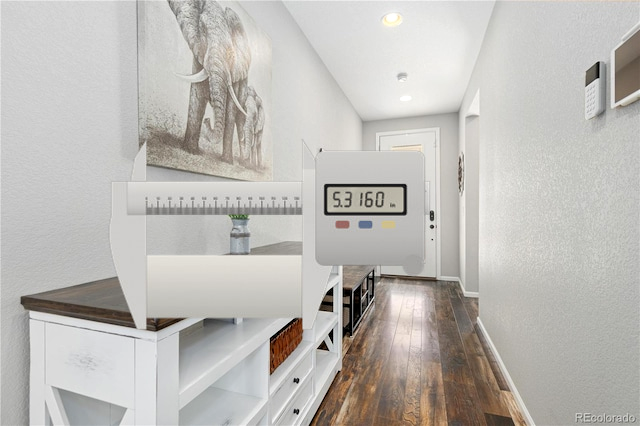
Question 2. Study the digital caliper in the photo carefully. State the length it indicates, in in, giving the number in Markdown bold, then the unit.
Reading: **5.3160** in
